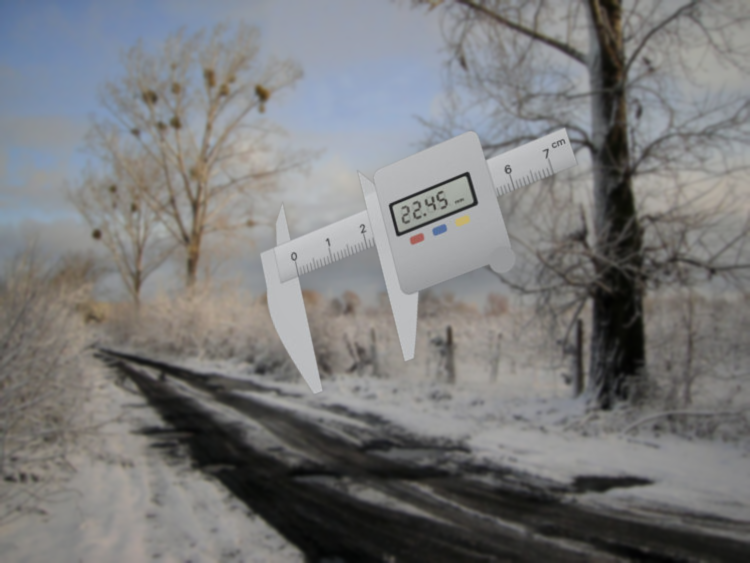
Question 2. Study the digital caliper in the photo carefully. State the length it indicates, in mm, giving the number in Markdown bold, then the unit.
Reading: **22.45** mm
